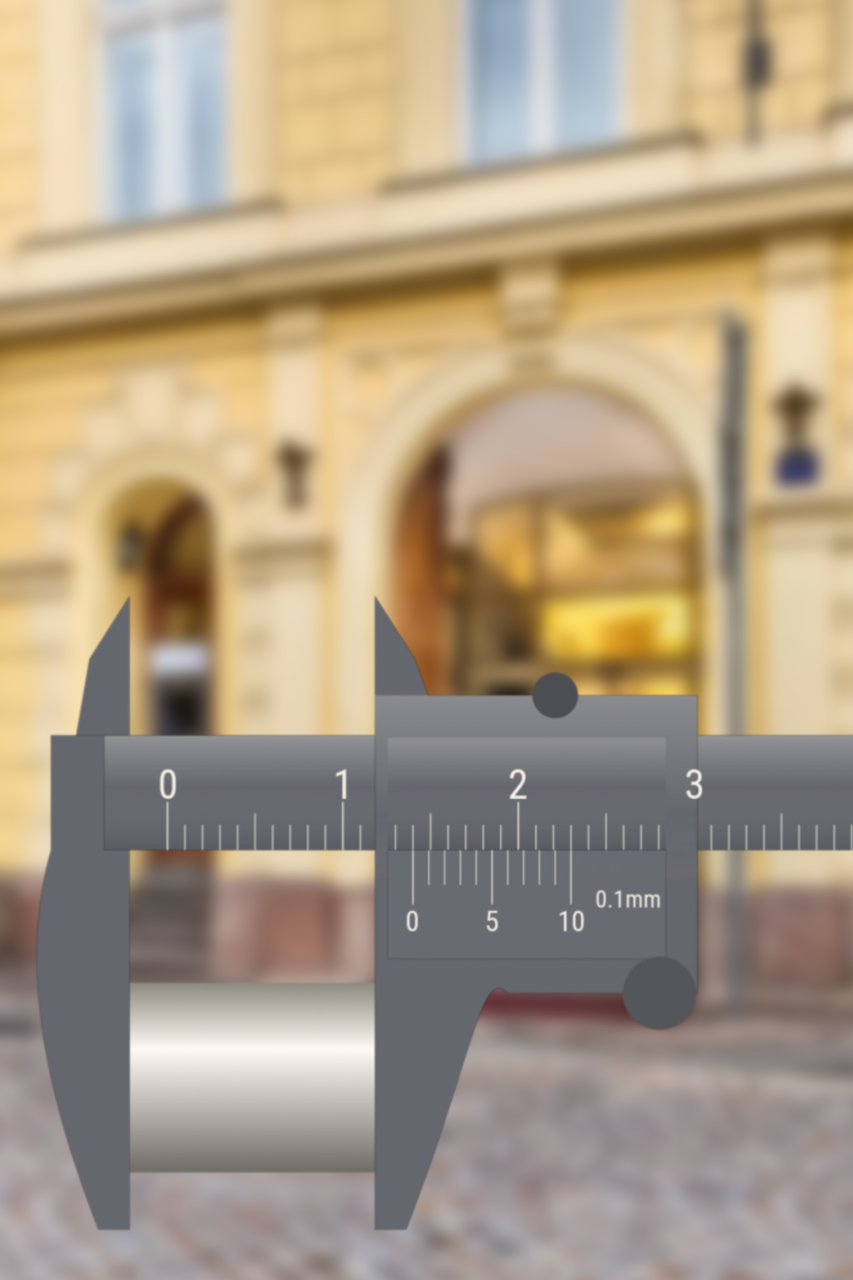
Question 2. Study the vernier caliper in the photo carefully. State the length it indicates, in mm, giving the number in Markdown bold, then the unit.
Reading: **14.0** mm
